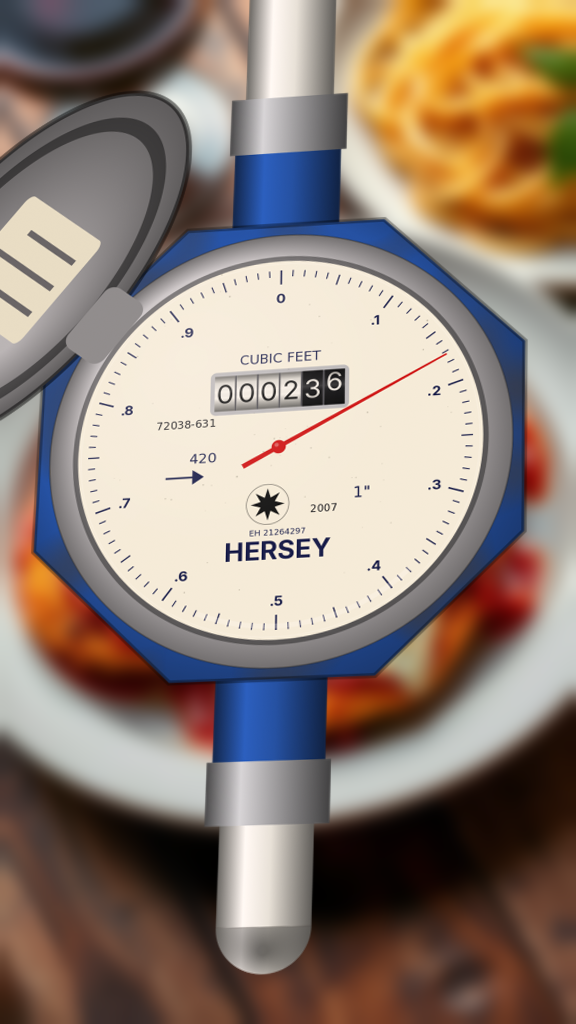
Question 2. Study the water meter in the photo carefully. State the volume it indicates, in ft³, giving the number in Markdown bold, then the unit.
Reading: **236.17** ft³
